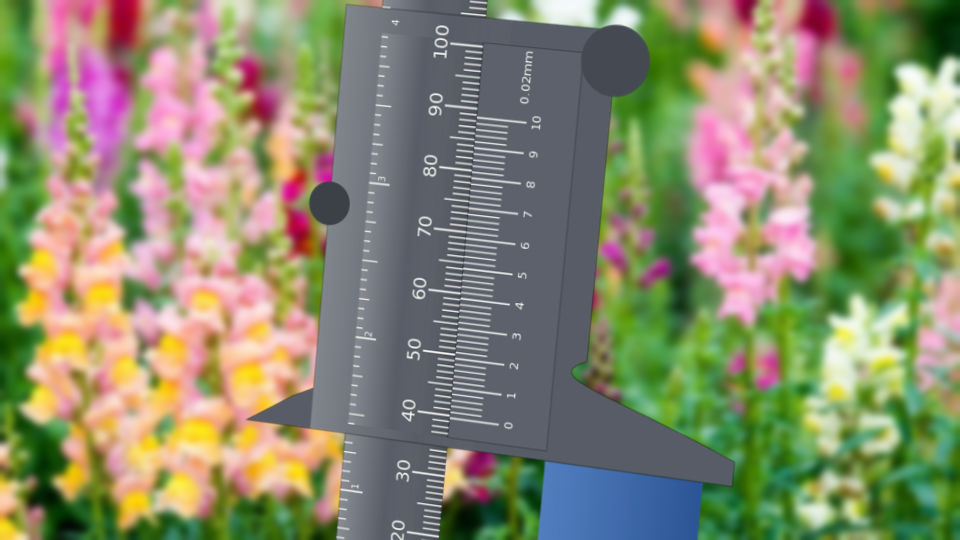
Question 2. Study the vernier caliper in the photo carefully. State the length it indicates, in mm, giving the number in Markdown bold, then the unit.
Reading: **39.6** mm
